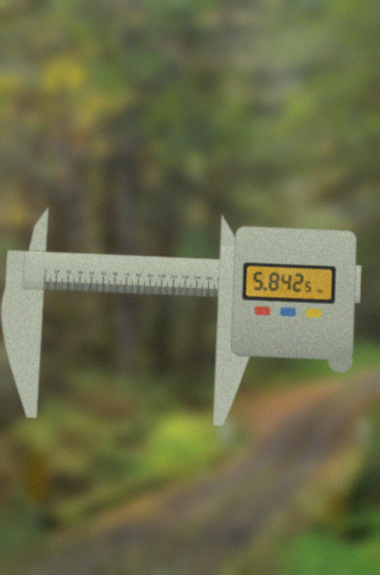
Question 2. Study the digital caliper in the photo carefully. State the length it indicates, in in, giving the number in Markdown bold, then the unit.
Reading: **5.8425** in
